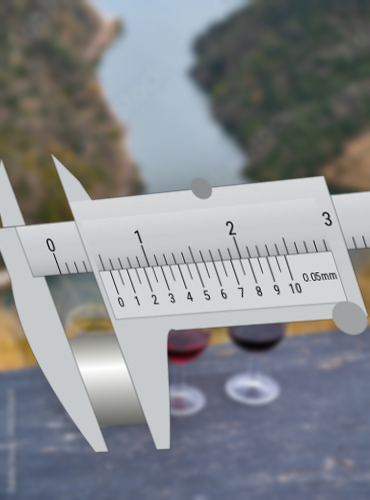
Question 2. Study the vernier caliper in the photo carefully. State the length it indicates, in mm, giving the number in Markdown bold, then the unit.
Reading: **5.6** mm
